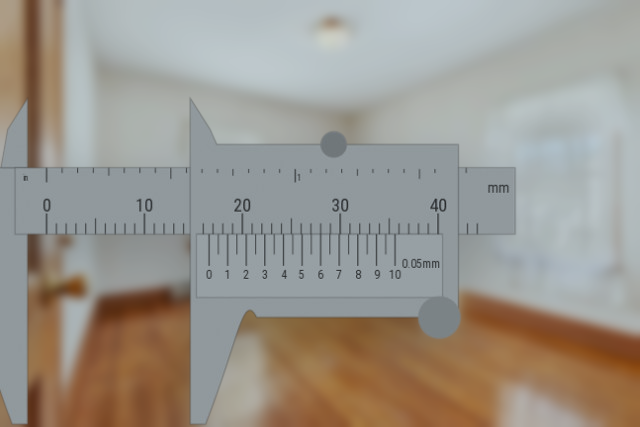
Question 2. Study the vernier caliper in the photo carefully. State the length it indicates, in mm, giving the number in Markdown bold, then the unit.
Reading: **16.6** mm
